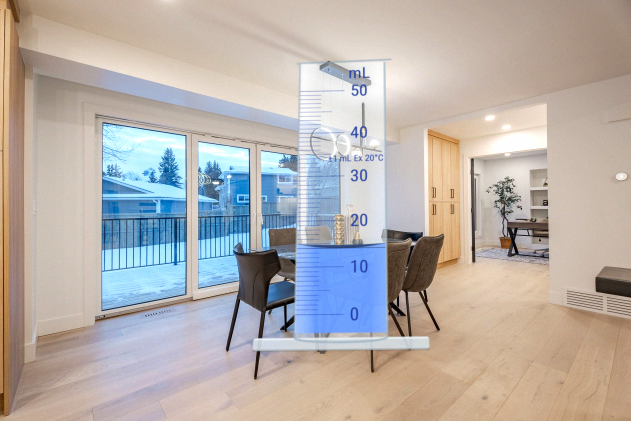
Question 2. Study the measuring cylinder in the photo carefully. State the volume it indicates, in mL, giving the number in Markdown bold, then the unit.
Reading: **14** mL
